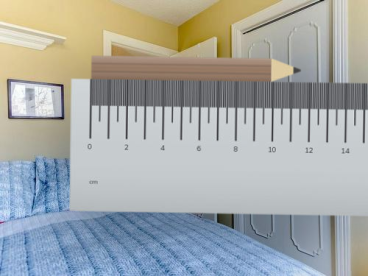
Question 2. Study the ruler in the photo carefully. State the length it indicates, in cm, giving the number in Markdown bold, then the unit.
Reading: **11.5** cm
